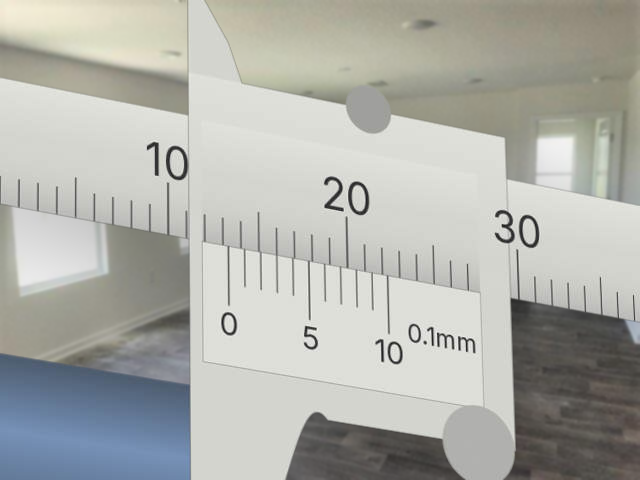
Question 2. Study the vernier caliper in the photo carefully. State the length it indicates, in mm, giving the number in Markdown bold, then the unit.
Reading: **13.3** mm
